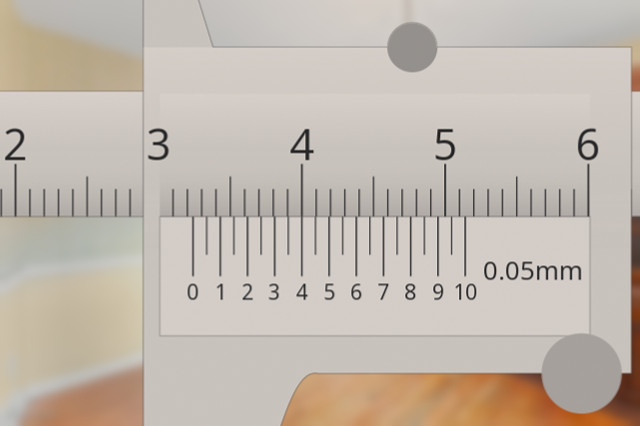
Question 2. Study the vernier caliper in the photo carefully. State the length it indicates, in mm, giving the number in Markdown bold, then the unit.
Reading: **32.4** mm
